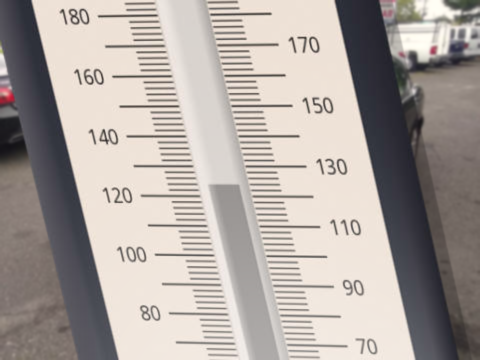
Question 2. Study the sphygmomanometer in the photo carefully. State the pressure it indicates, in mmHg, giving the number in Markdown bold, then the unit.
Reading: **124** mmHg
